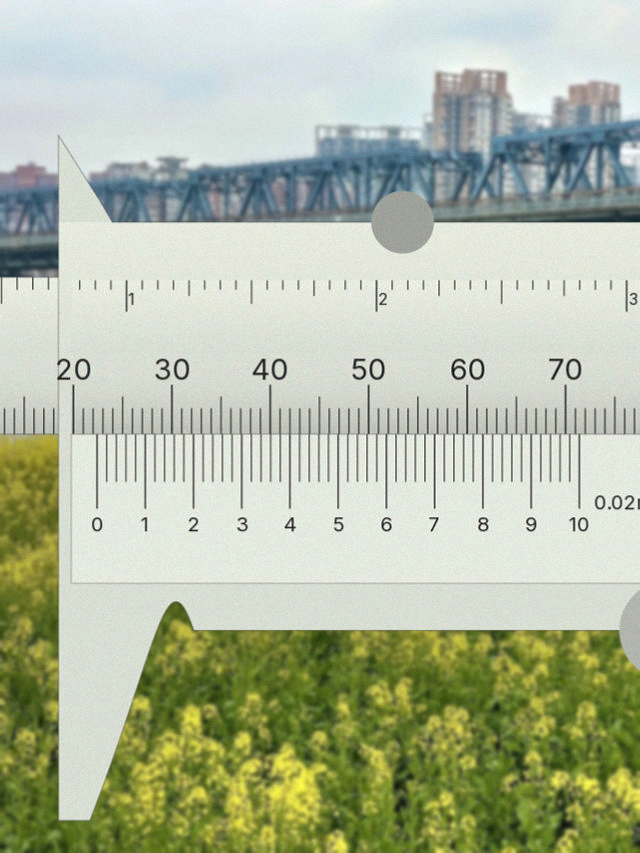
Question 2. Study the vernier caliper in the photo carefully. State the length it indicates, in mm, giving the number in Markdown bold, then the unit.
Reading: **22.4** mm
